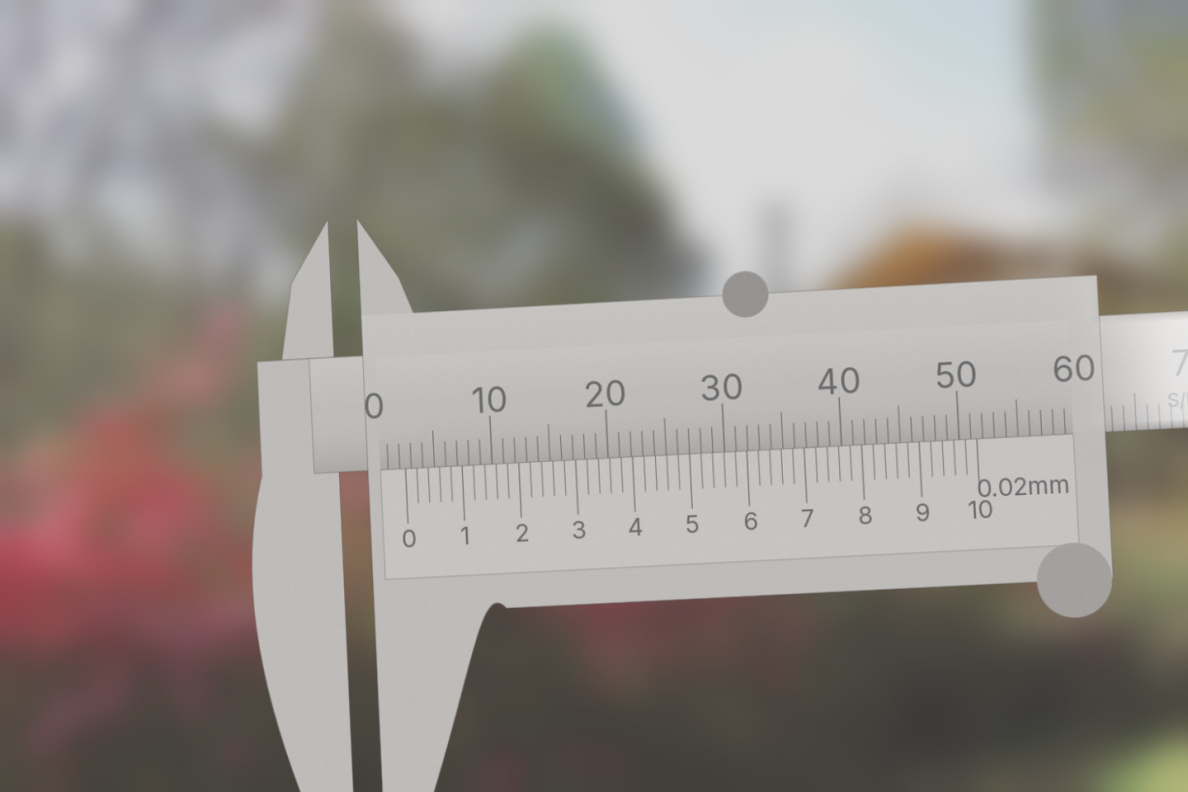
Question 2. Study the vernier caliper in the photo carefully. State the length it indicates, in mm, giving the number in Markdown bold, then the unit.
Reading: **2.5** mm
